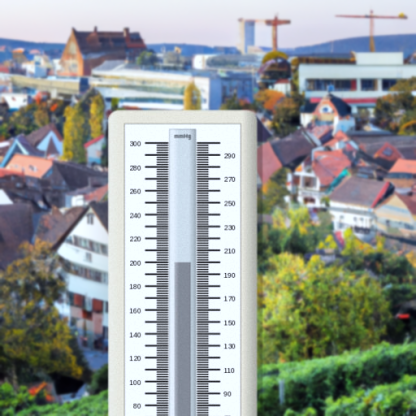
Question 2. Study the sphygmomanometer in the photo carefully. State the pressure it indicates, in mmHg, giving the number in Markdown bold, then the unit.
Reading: **200** mmHg
